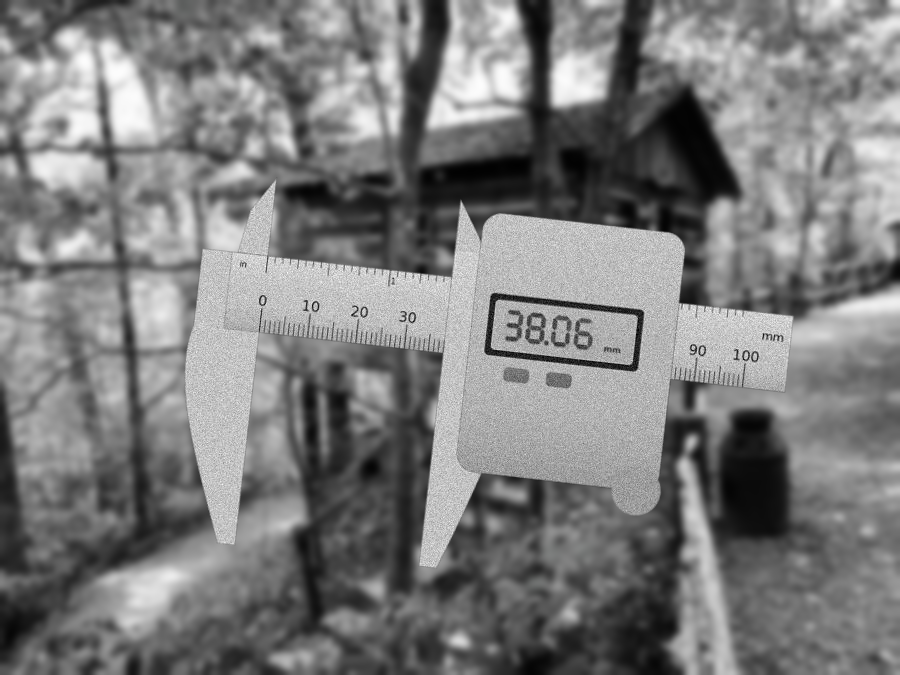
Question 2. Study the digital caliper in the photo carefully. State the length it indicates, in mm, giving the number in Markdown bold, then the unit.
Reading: **38.06** mm
